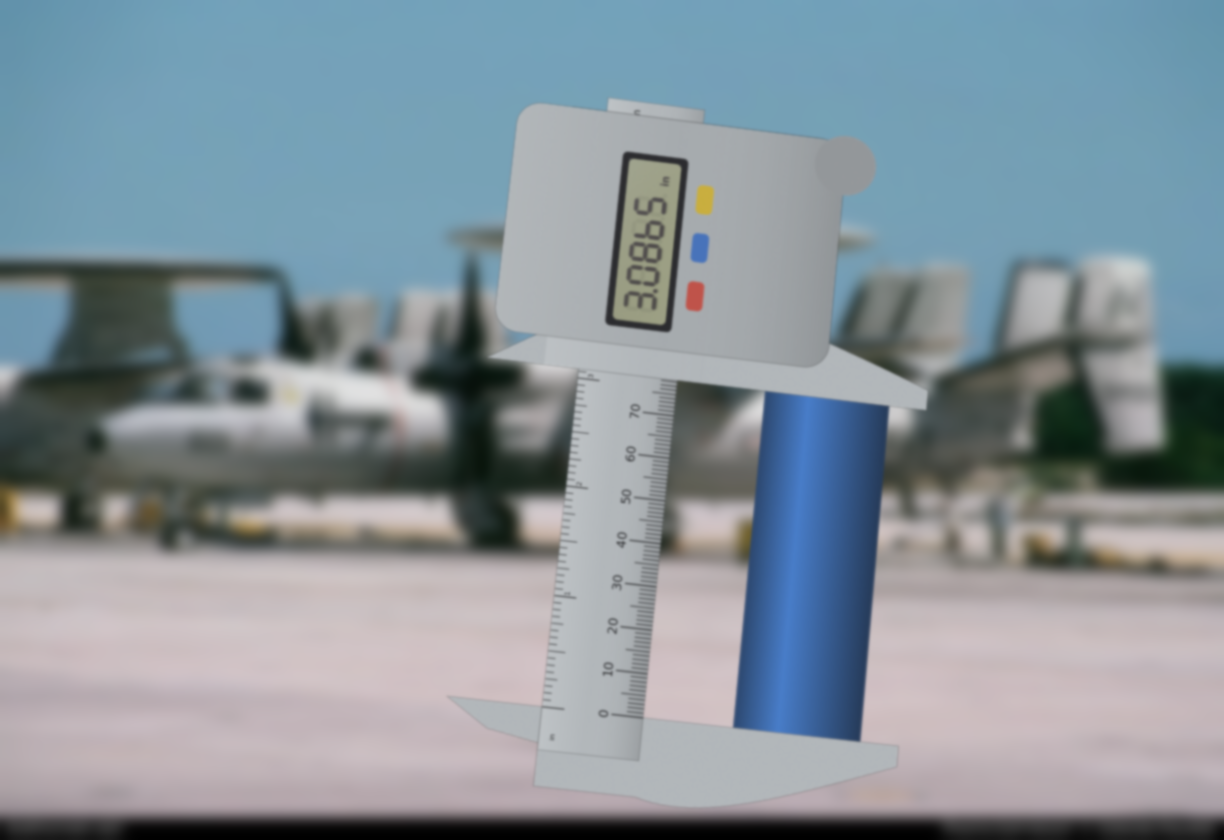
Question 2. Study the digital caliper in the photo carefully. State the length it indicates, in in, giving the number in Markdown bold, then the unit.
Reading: **3.0865** in
